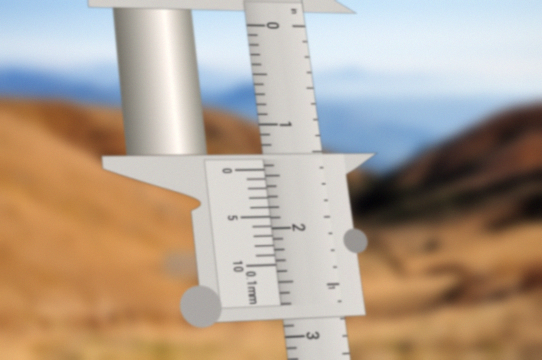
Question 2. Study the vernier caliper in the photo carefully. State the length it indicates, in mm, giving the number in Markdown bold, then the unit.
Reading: **14.4** mm
